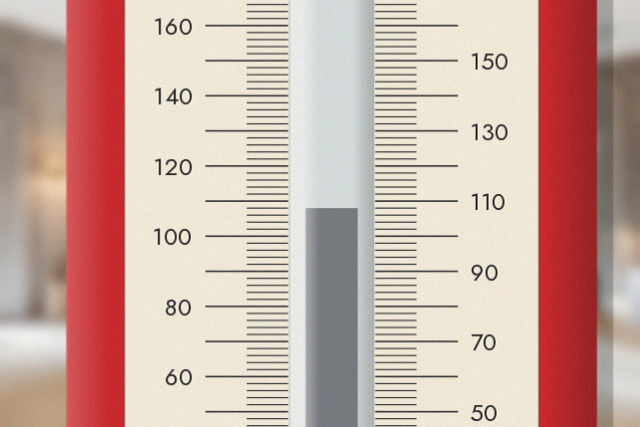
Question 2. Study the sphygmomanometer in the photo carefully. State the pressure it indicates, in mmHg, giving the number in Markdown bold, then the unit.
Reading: **108** mmHg
